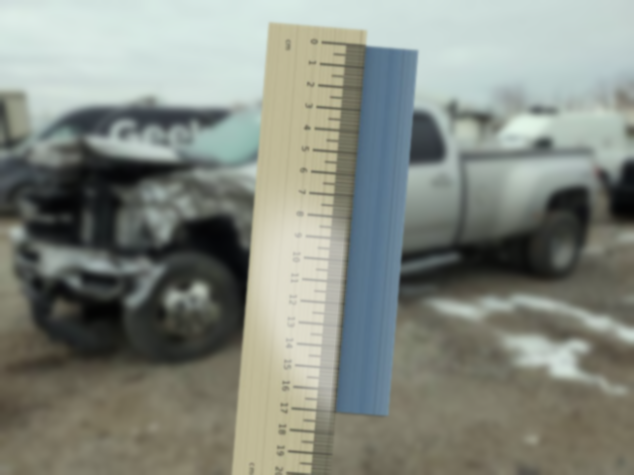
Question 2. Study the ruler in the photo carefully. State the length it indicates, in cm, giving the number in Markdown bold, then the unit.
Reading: **17** cm
